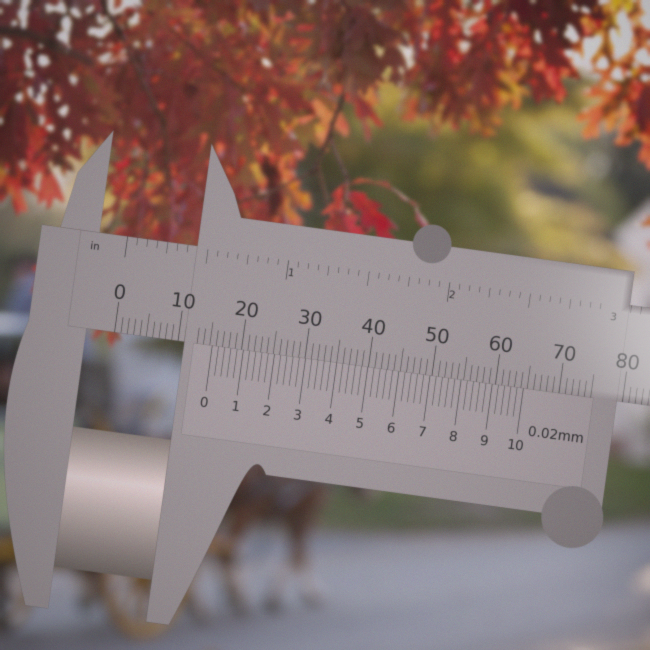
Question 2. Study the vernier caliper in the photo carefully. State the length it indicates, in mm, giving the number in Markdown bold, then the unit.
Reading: **15.4** mm
